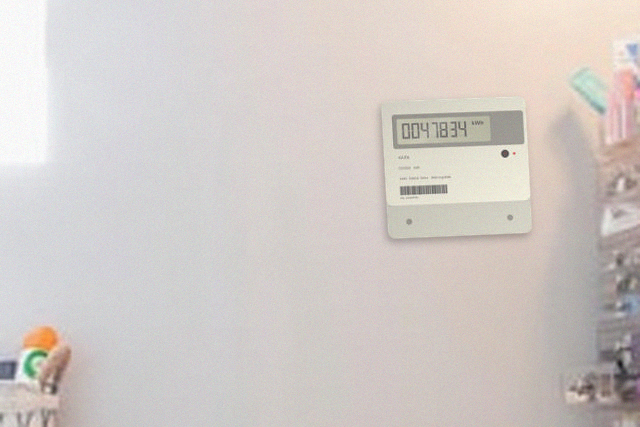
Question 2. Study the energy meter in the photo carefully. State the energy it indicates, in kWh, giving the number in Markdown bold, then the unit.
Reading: **47834** kWh
